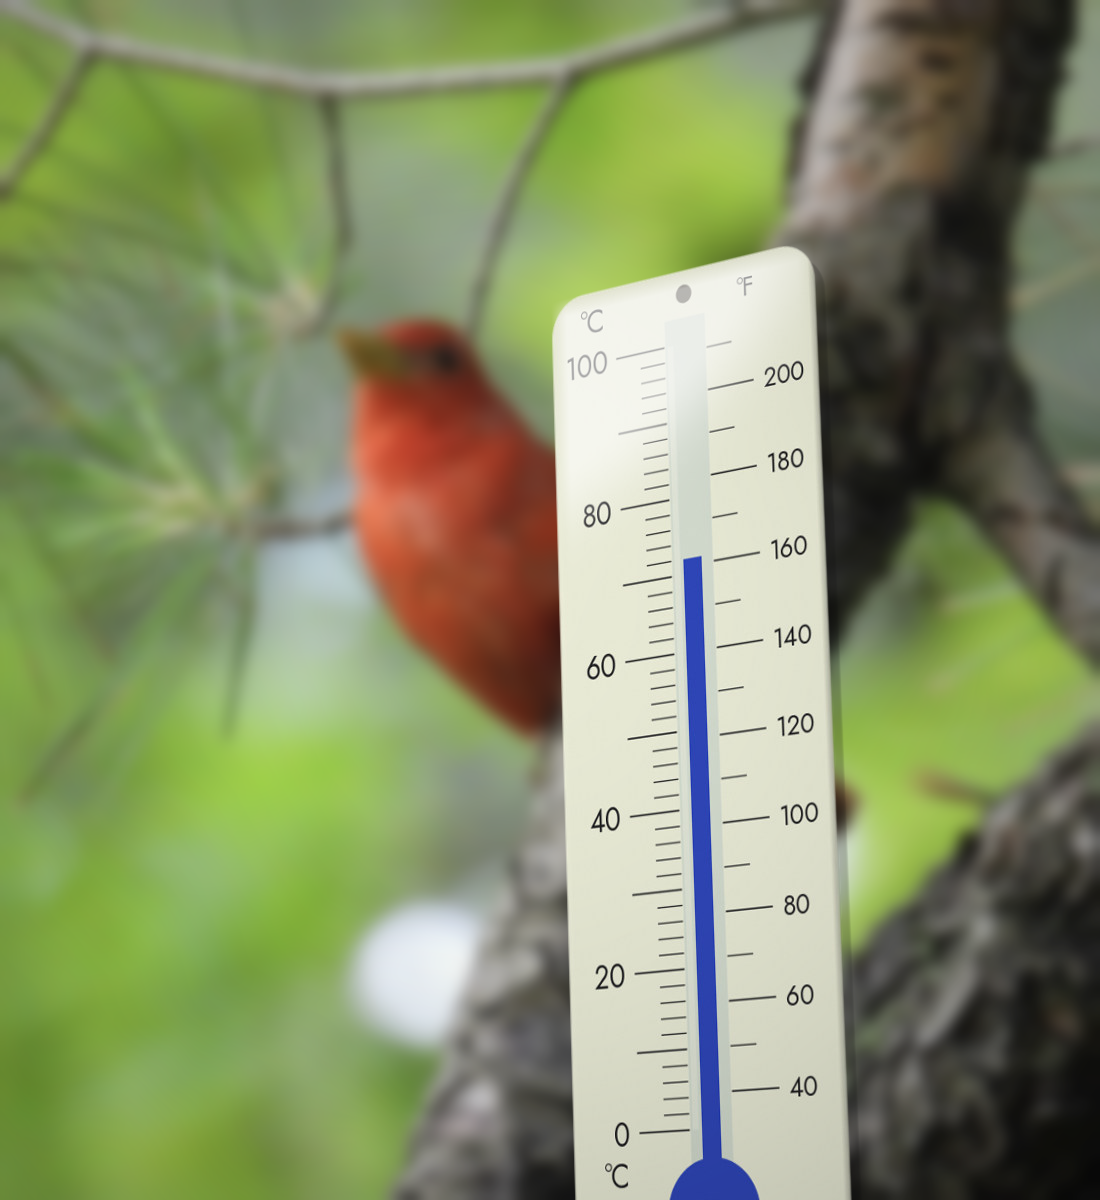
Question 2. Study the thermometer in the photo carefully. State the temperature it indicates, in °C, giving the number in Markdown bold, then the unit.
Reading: **72** °C
